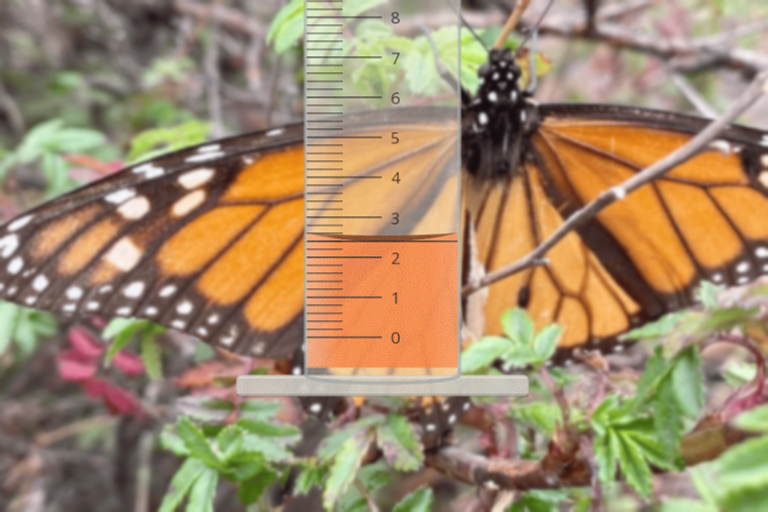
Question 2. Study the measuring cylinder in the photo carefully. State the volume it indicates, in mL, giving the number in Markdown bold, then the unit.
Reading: **2.4** mL
